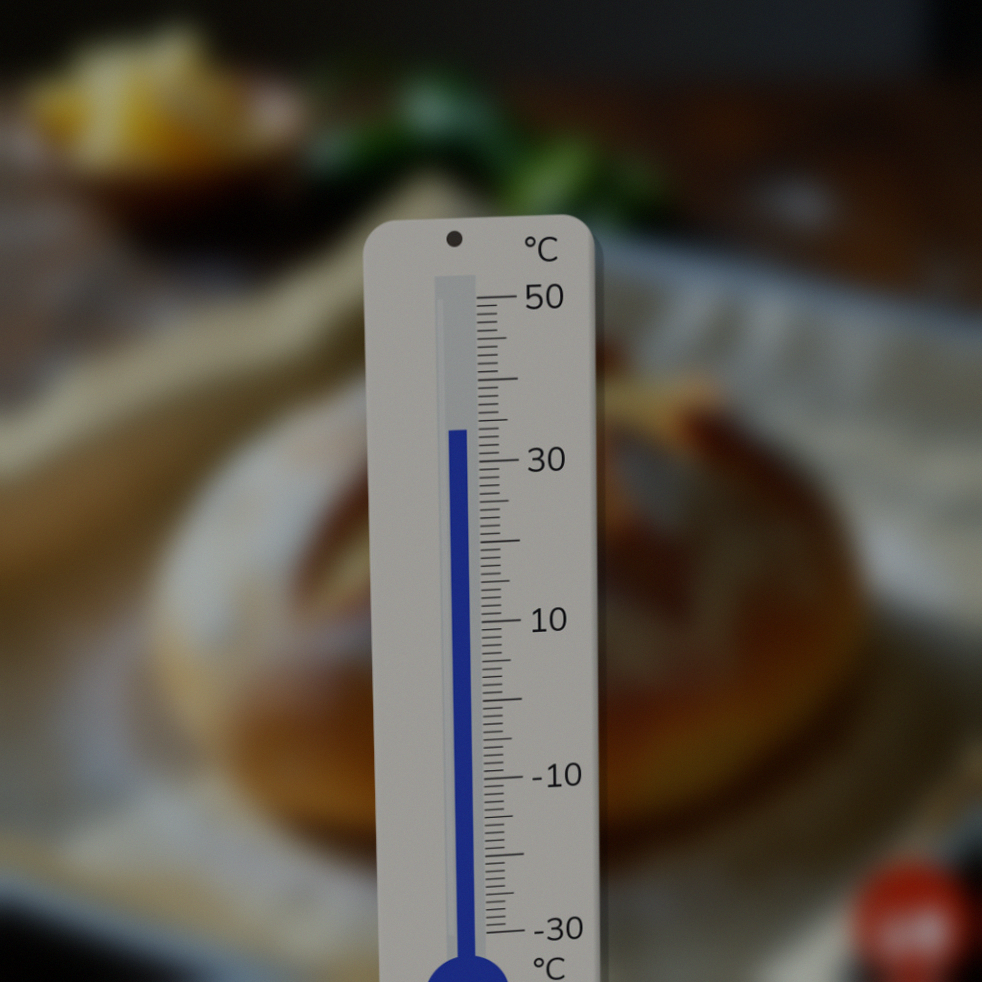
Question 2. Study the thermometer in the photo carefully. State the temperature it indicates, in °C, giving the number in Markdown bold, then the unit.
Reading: **34** °C
